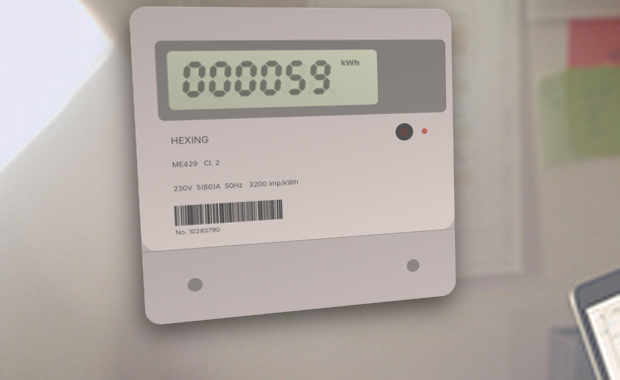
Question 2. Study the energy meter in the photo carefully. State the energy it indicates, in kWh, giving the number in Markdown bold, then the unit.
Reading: **59** kWh
